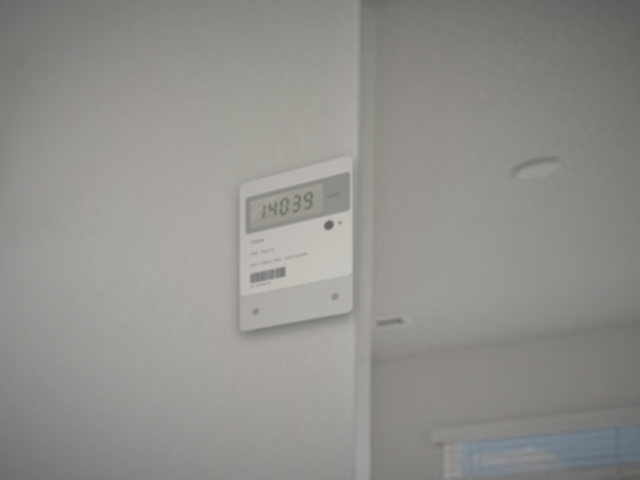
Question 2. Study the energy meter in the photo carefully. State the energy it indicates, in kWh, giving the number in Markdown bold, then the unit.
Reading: **14039** kWh
